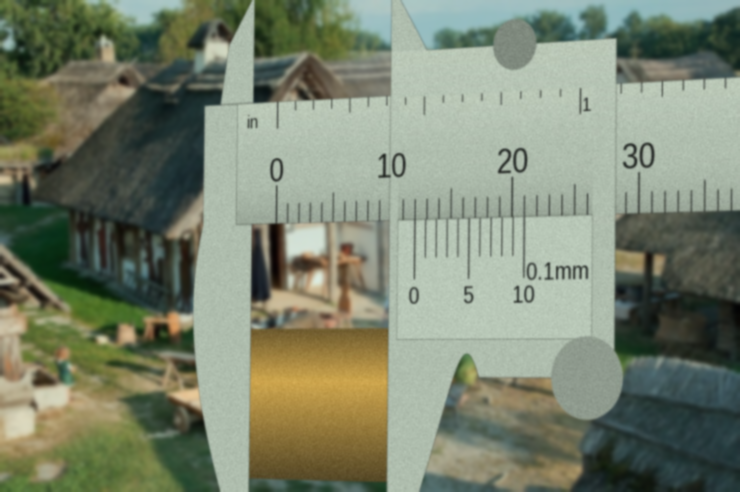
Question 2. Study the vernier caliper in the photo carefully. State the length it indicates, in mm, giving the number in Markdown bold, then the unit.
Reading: **12.0** mm
